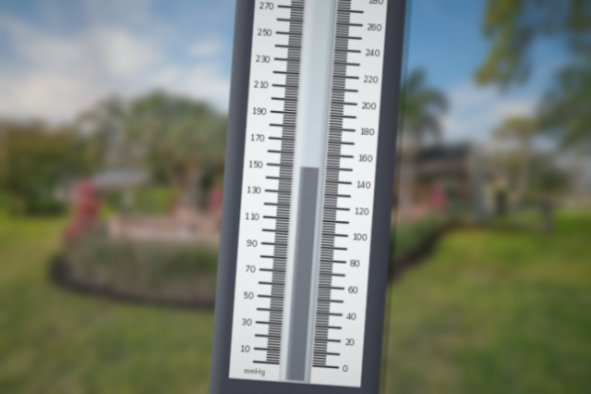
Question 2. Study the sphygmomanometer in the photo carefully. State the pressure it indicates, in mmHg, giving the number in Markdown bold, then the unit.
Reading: **150** mmHg
